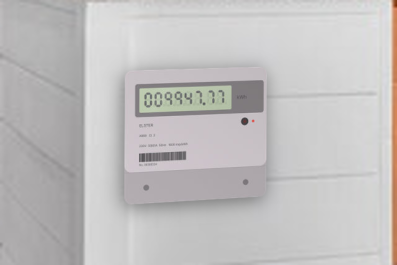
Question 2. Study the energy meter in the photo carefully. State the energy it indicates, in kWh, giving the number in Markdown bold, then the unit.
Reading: **9947.77** kWh
